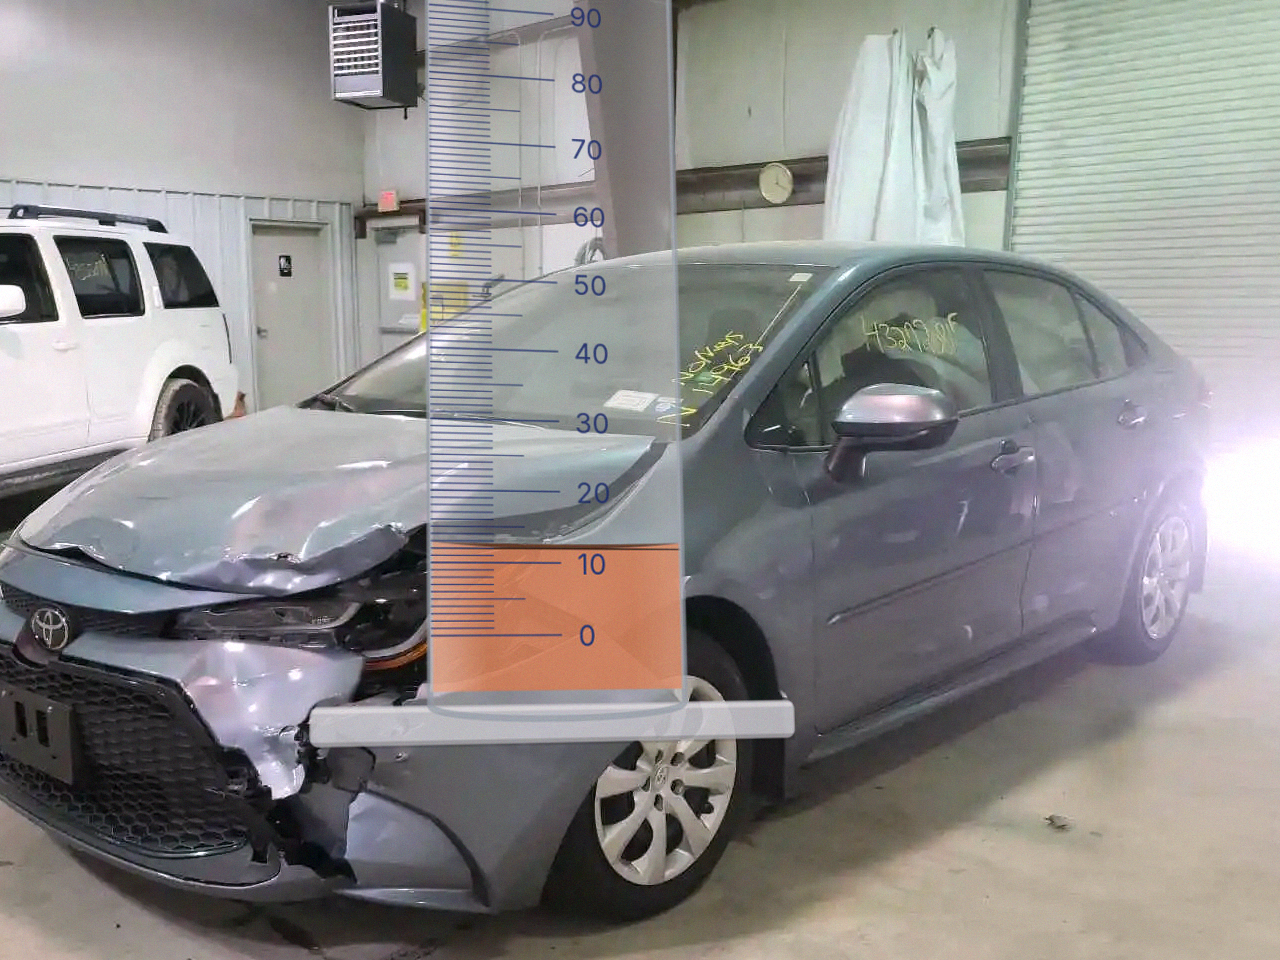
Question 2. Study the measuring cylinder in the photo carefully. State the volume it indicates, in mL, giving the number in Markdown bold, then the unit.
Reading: **12** mL
